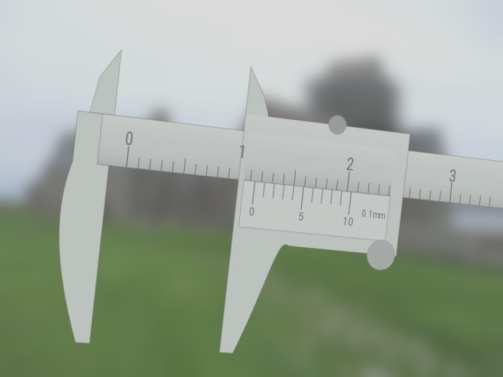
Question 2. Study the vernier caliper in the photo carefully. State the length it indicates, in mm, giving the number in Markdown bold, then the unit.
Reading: **11.4** mm
